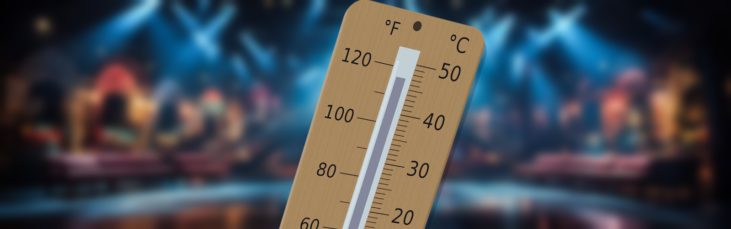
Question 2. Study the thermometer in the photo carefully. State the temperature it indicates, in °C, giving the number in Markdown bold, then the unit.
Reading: **47** °C
